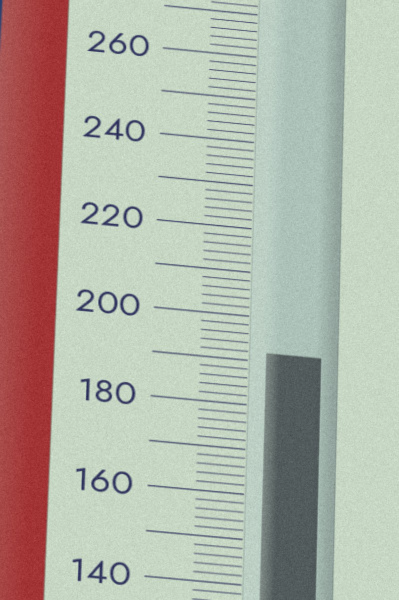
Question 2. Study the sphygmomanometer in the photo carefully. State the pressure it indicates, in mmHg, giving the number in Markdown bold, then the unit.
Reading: **192** mmHg
